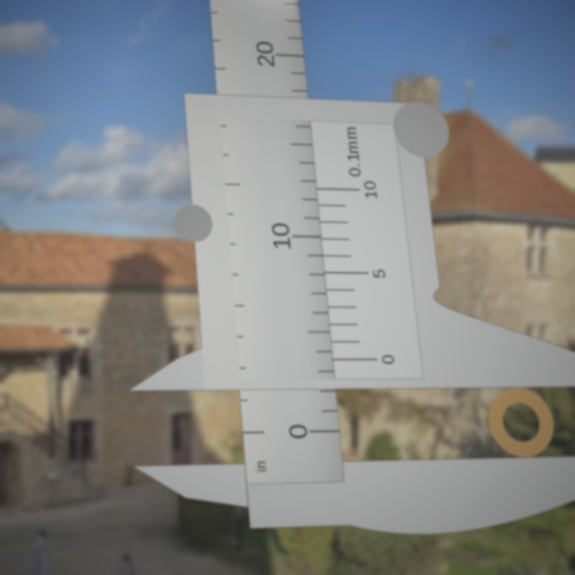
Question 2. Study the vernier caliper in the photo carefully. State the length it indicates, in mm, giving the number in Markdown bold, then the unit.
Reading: **3.6** mm
